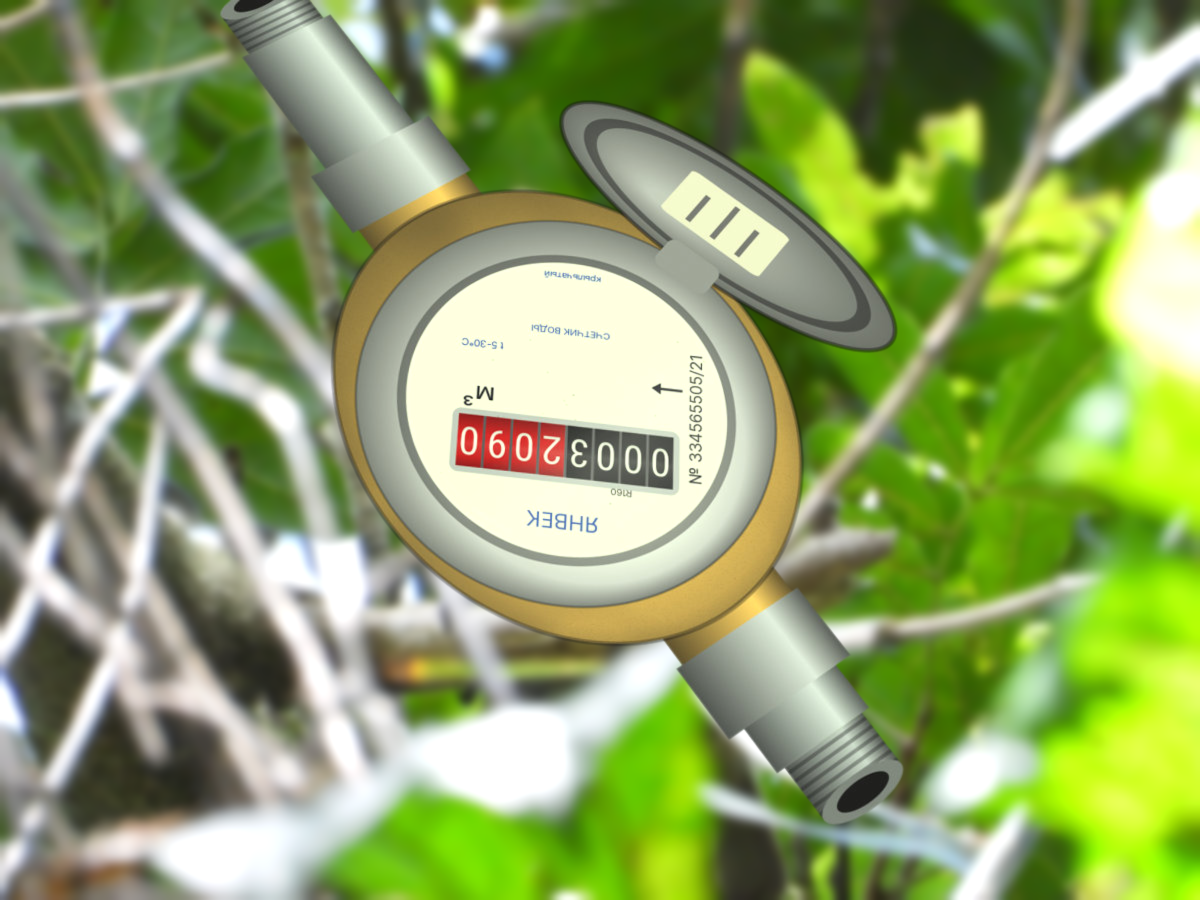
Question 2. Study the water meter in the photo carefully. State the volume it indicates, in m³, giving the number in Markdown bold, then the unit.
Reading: **3.2090** m³
